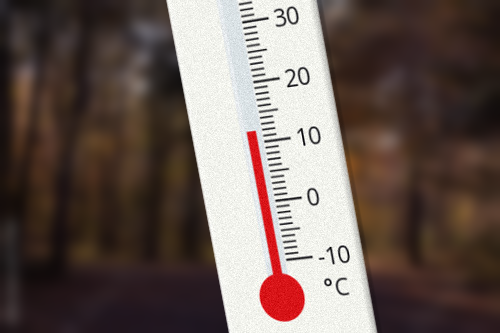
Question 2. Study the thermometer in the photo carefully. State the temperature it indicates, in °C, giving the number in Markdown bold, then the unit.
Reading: **12** °C
